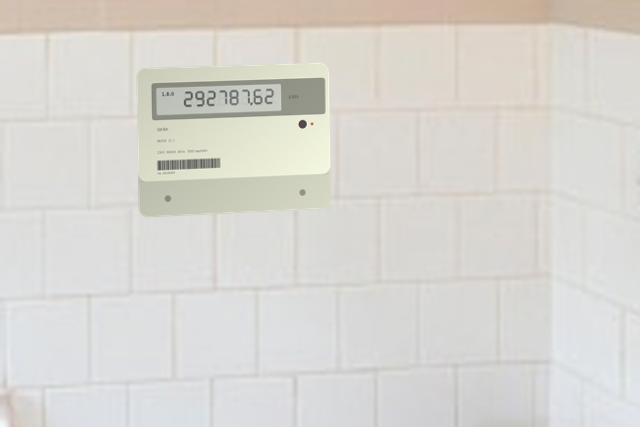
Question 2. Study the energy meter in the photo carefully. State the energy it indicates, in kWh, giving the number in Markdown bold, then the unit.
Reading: **292787.62** kWh
